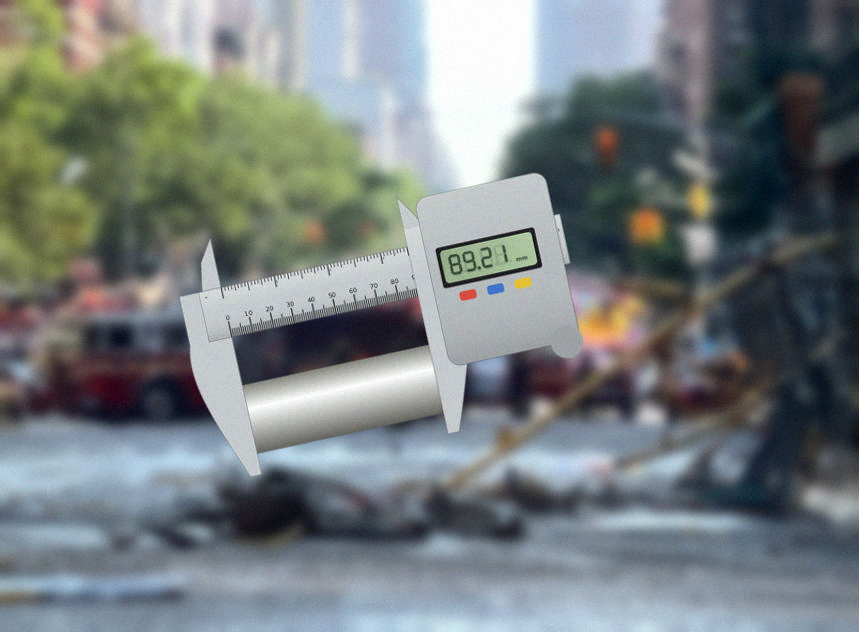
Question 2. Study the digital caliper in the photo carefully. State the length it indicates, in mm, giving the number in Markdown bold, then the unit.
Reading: **89.21** mm
